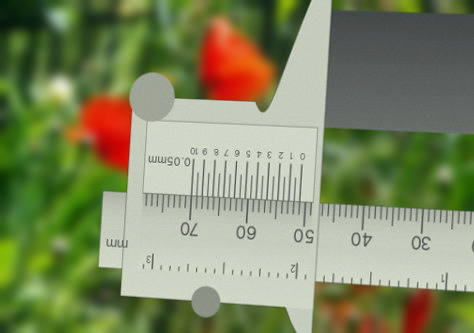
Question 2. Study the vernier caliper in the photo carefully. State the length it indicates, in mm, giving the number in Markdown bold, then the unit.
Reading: **51.0** mm
